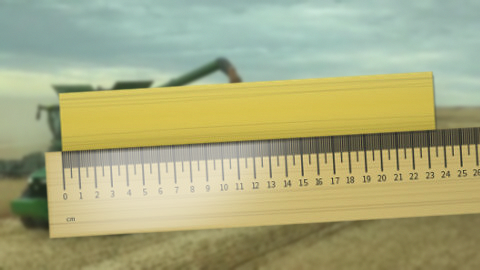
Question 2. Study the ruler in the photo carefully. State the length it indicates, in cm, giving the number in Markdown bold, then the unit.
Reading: **23.5** cm
